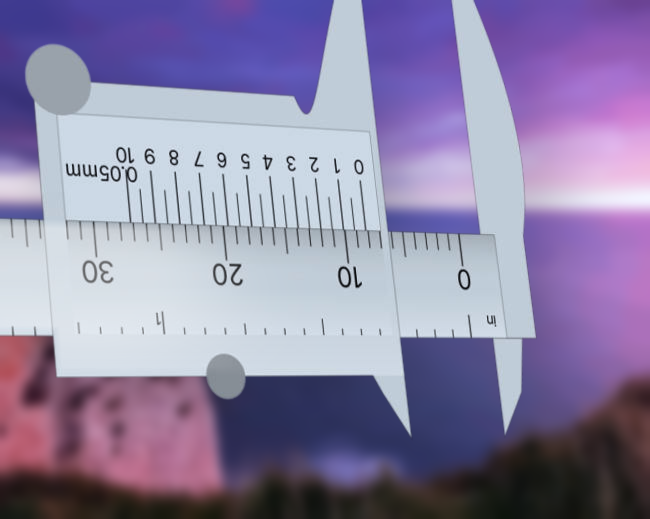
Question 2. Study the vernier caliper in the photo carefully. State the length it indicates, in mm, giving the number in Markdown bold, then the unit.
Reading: **8.2** mm
